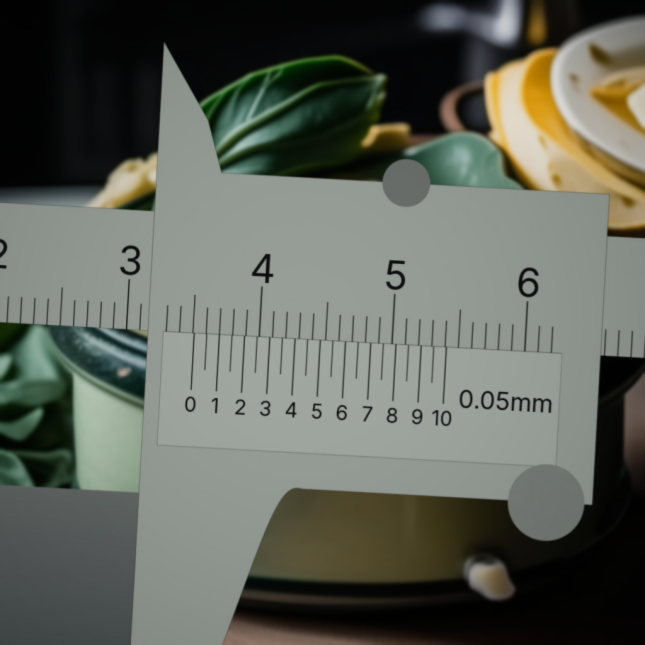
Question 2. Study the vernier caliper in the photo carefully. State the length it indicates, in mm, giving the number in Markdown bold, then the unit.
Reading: **35.1** mm
